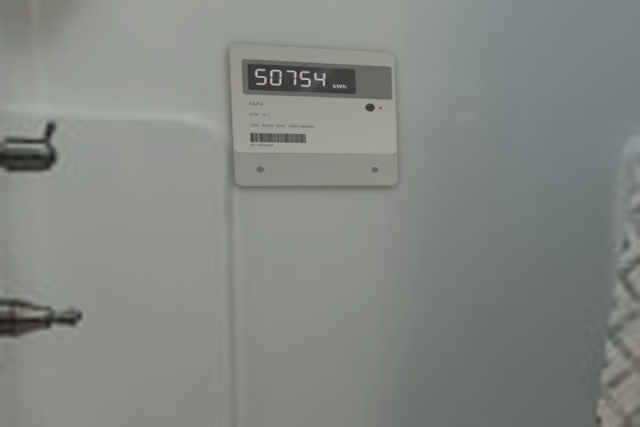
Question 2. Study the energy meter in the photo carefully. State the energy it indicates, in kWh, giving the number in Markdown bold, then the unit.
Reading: **50754** kWh
